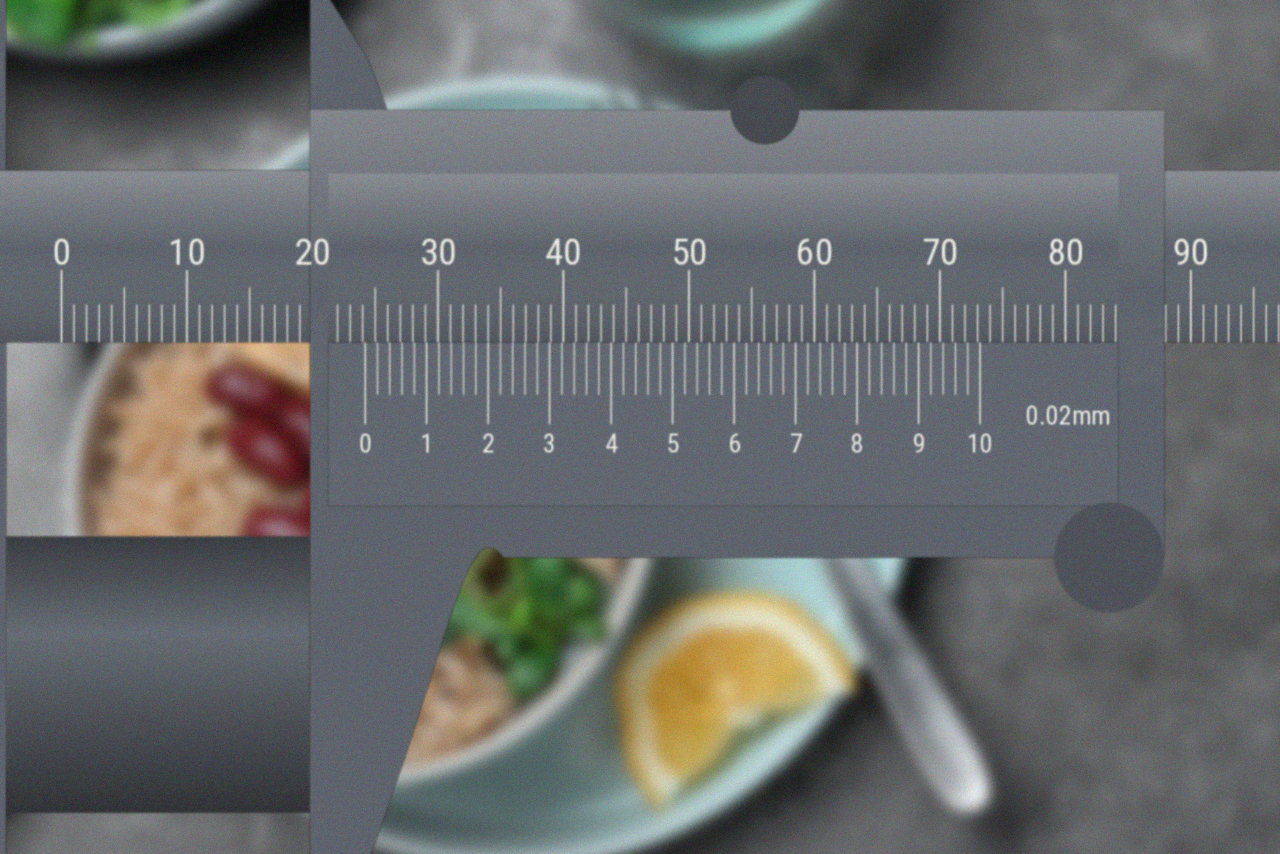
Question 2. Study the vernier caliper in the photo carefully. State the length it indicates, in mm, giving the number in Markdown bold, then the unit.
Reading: **24.2** mm
